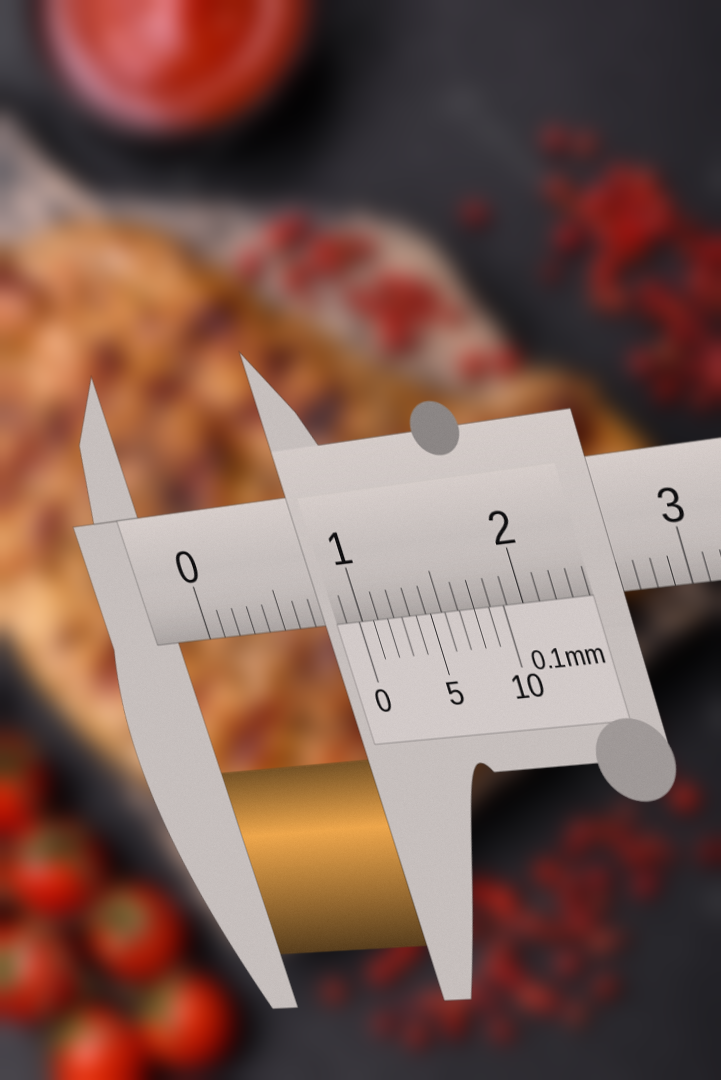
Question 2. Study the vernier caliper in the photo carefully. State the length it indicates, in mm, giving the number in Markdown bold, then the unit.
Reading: **9.8** mm
